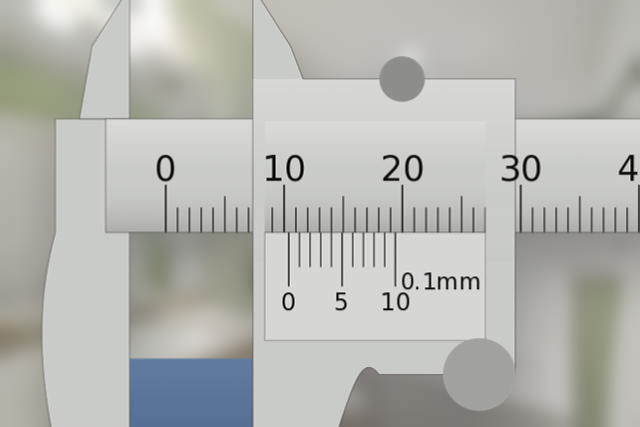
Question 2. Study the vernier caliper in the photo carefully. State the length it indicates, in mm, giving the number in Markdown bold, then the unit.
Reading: **10.4** mm
